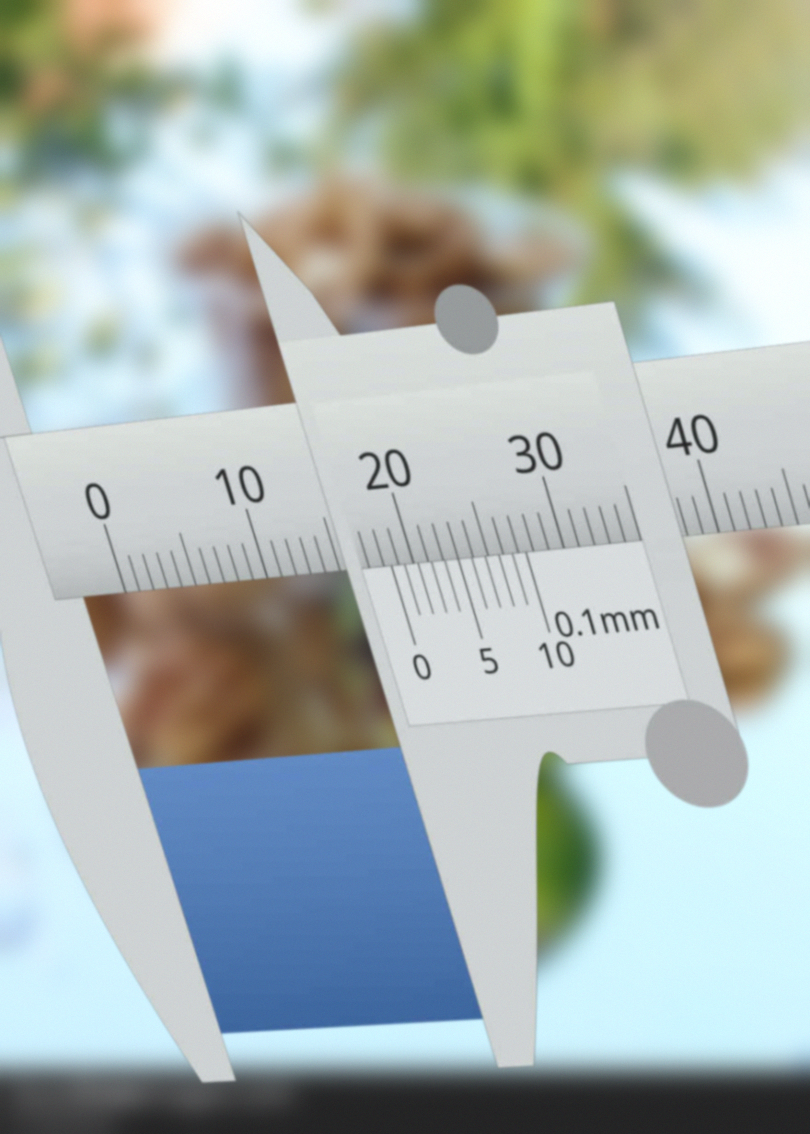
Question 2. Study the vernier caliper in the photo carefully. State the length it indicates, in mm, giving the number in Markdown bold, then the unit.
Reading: **18.5** mm
